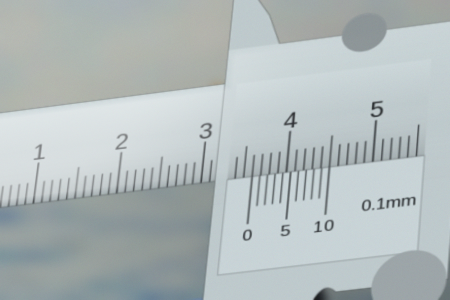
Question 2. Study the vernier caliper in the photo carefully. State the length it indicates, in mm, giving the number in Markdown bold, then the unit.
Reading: **36.0** mm
